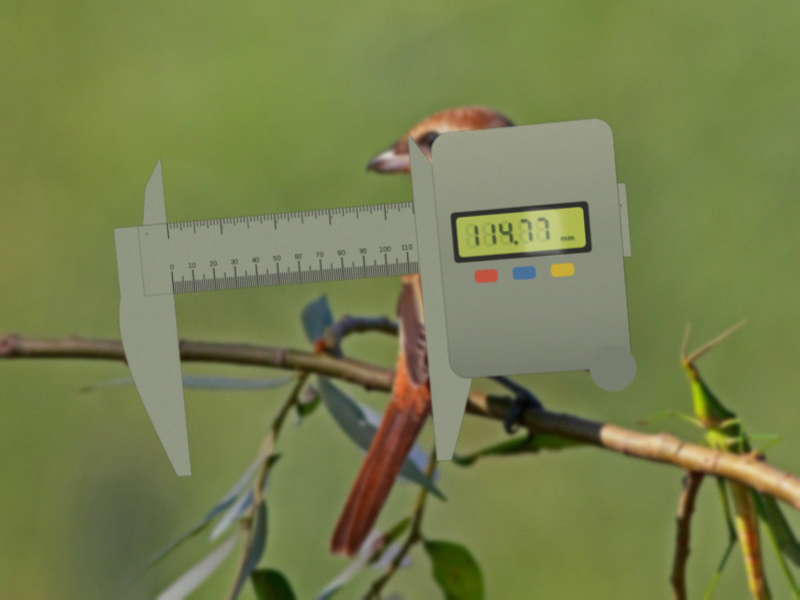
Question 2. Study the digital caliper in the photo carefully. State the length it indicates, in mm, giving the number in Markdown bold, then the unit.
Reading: **114.77** mm
